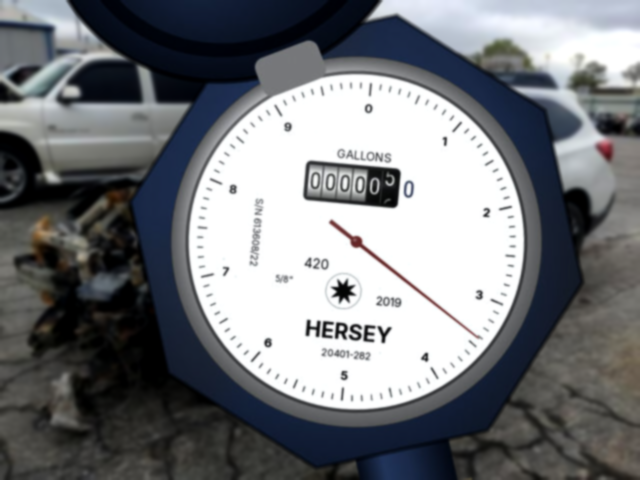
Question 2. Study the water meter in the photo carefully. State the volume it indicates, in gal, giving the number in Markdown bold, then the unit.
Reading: **53.4** gal
